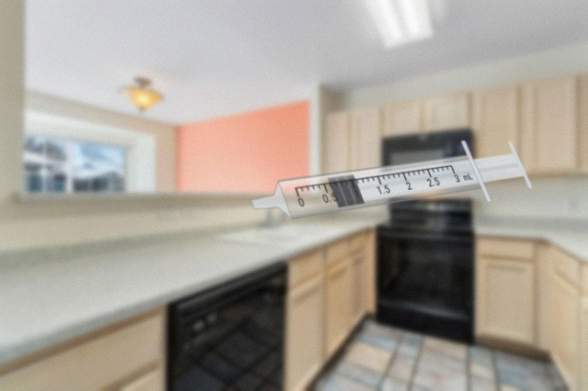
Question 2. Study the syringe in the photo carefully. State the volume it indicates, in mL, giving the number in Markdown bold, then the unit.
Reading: **0.6** mL
